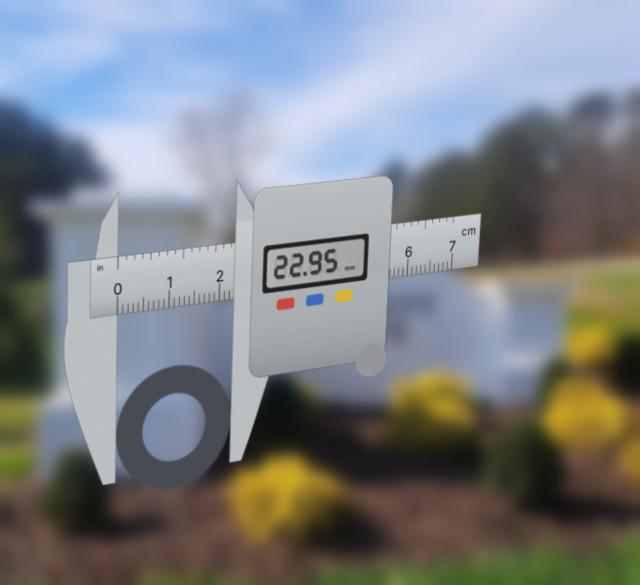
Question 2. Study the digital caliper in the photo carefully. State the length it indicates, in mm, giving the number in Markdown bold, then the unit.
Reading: **22.95** mm
